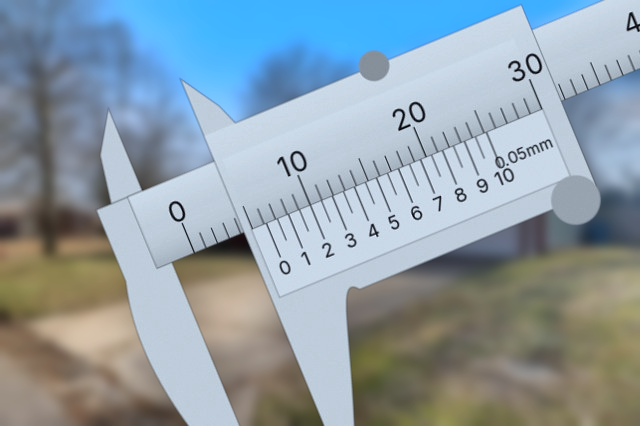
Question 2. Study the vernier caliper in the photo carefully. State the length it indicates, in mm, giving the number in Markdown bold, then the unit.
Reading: **6.2** mm
